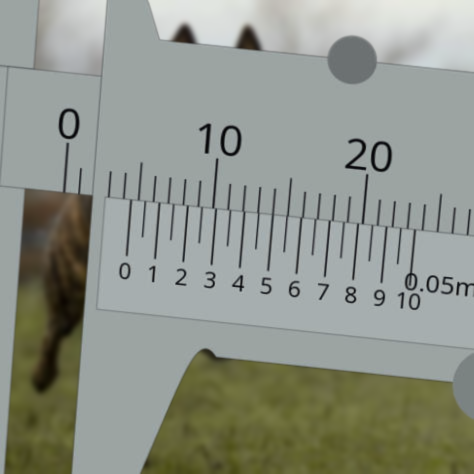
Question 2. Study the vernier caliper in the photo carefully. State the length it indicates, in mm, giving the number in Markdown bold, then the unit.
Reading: **4.5** mm
